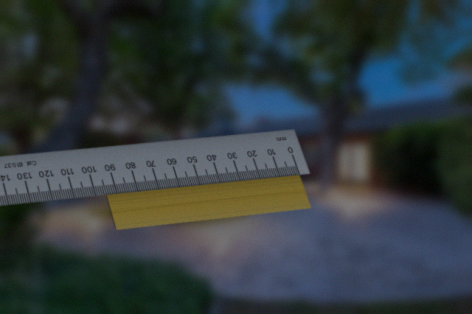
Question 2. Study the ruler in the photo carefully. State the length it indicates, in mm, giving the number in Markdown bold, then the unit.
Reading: **95** mm
